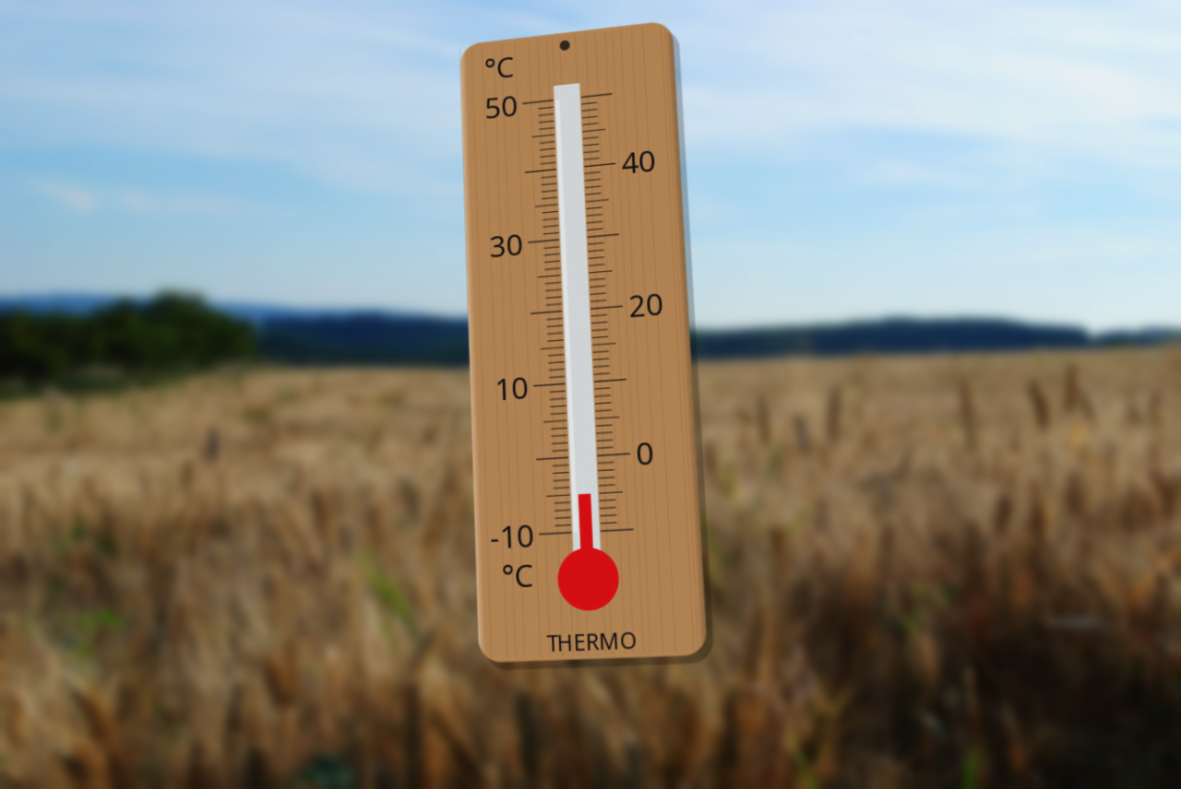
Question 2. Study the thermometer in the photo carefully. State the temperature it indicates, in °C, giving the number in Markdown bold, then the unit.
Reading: **-5** °C
